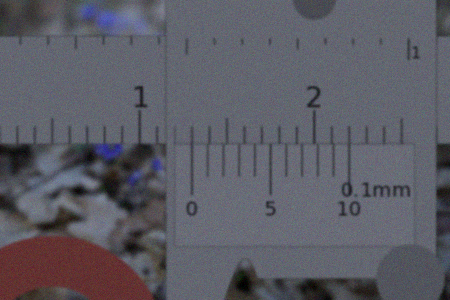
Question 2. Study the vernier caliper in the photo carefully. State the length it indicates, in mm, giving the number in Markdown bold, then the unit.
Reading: **13.0** mm
